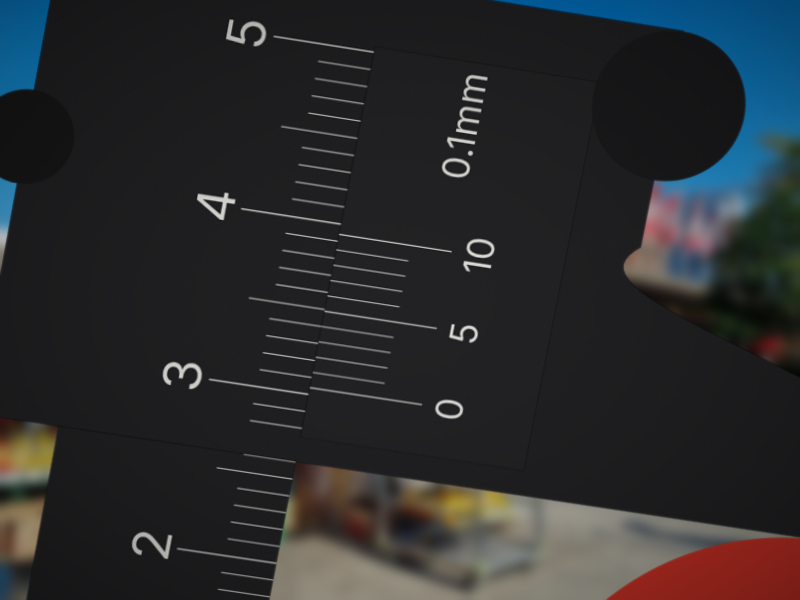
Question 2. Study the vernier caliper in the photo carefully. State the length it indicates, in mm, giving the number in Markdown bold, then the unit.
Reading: **30.4** mm
